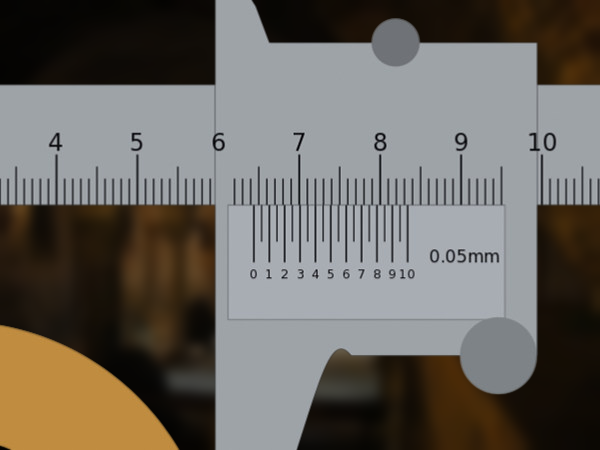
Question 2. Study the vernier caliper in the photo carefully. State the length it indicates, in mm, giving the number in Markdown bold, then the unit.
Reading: **64.4** mm
